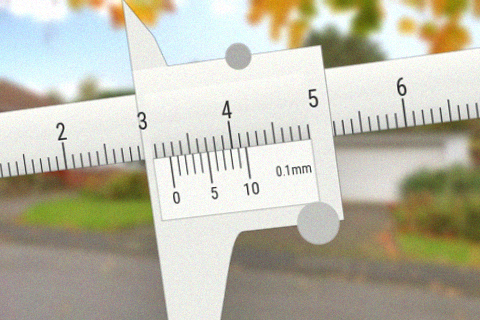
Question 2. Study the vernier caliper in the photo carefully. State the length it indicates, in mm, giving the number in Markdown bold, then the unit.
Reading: **32.6** mm
